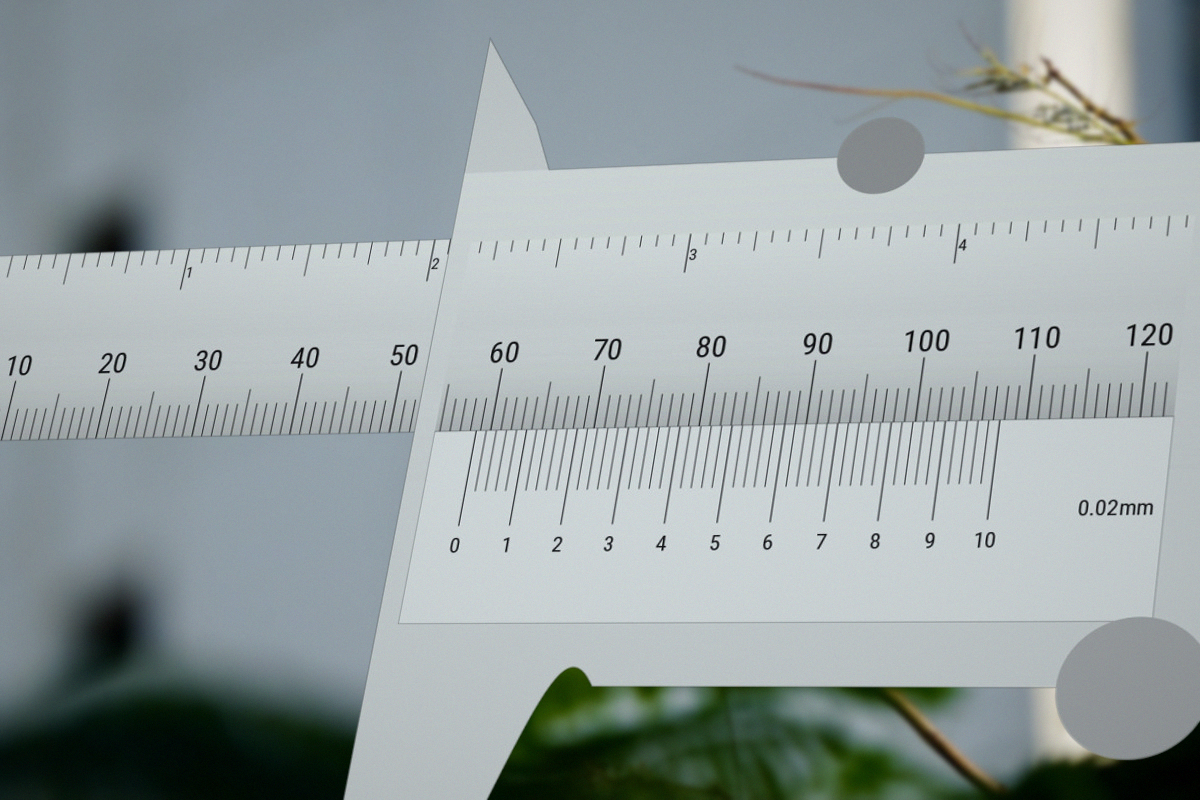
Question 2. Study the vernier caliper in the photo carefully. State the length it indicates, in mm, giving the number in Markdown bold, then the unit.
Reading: **58.6** mm
